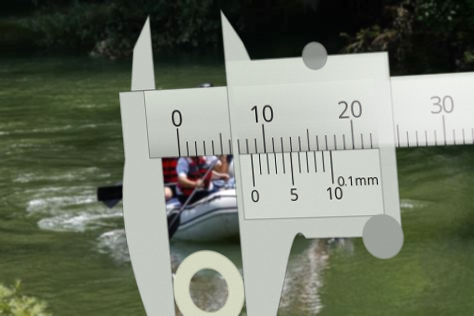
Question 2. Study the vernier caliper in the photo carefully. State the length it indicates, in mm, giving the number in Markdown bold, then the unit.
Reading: **8.4** mm
